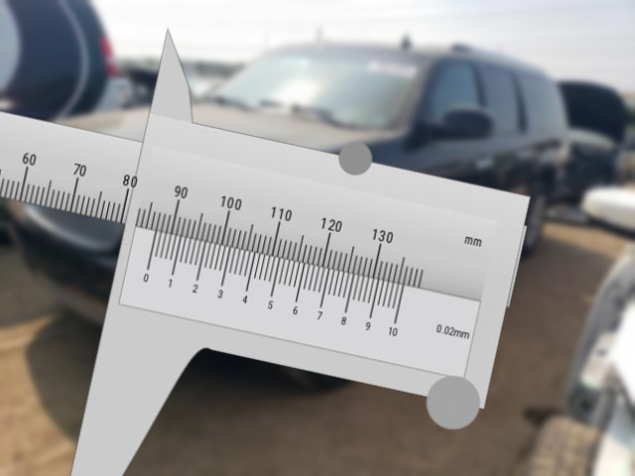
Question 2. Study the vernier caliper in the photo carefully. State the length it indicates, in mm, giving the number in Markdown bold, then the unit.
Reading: **87.0** mm
